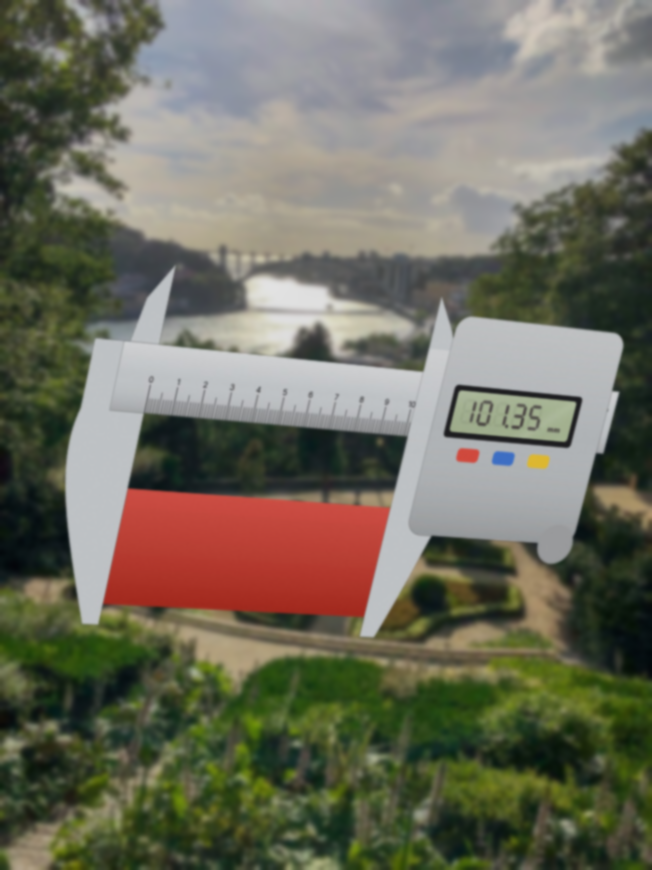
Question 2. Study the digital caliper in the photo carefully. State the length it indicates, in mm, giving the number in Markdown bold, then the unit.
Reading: **101.35** mm
